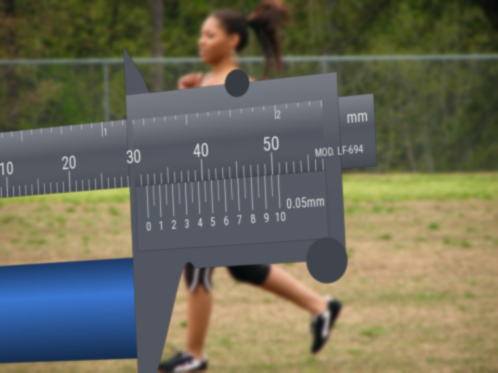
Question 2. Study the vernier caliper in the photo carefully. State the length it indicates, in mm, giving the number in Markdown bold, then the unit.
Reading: **31.8** mm
